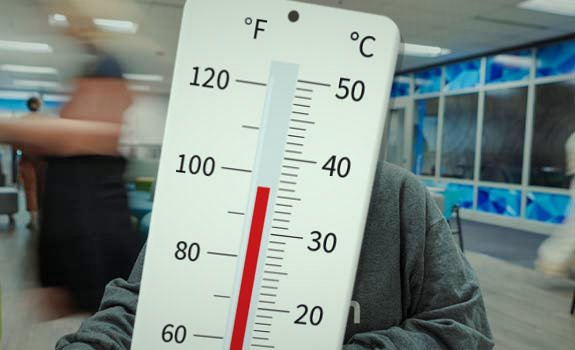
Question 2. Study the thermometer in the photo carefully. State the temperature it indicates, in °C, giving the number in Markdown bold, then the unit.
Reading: **36** °C
